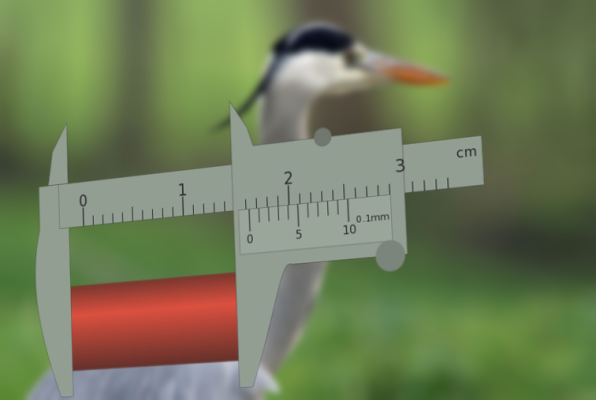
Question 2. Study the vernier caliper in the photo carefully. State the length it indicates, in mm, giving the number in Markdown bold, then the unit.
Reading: **16.3** mm
